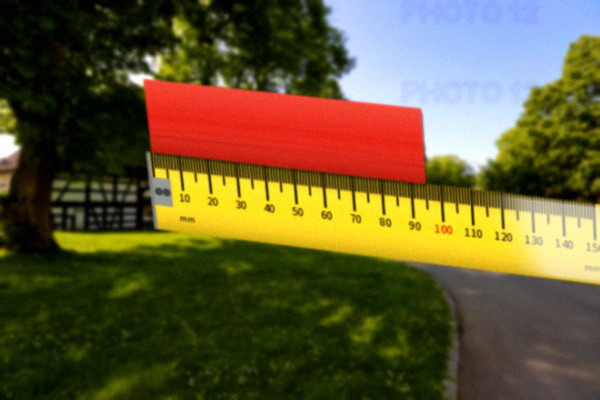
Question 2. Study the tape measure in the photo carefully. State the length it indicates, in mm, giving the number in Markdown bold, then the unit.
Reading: **95** mm
